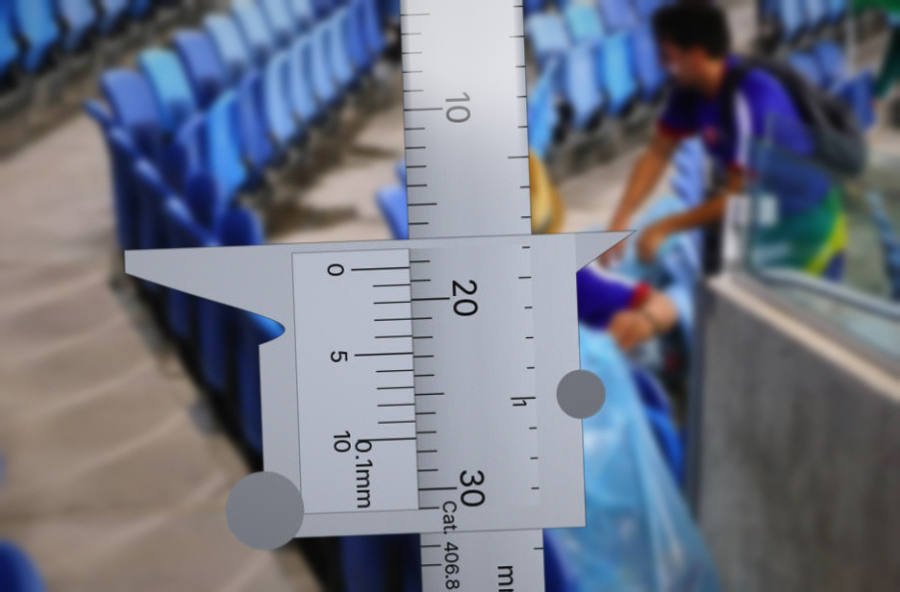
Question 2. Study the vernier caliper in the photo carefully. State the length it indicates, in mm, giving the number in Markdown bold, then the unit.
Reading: **18.3** mm
